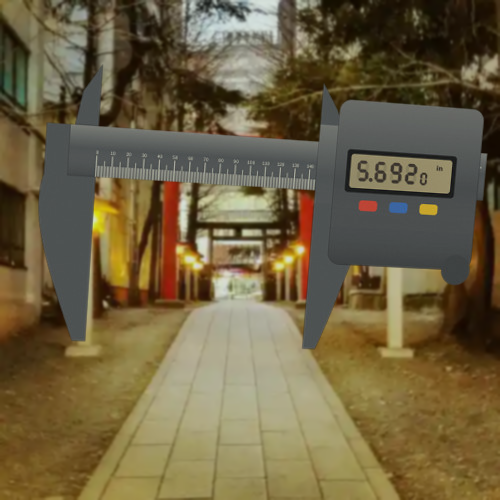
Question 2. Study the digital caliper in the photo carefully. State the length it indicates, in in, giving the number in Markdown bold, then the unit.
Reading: **5.6920** in
